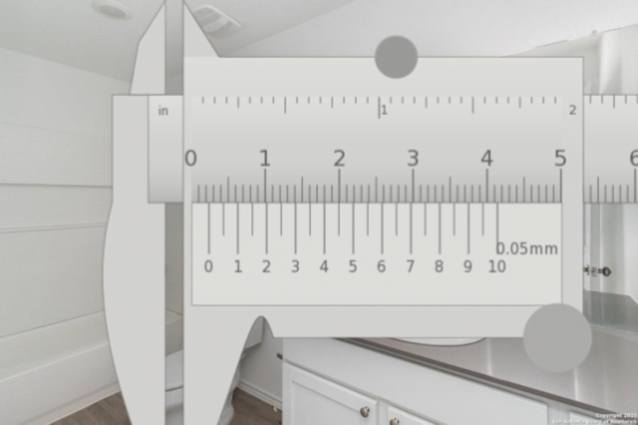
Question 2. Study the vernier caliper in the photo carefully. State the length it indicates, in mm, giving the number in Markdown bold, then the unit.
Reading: **2.4** mm
